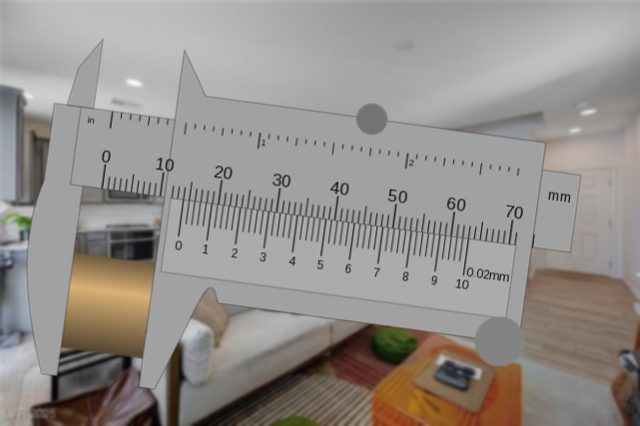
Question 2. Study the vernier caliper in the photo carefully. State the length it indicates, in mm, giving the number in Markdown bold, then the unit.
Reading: **14.0** mm
